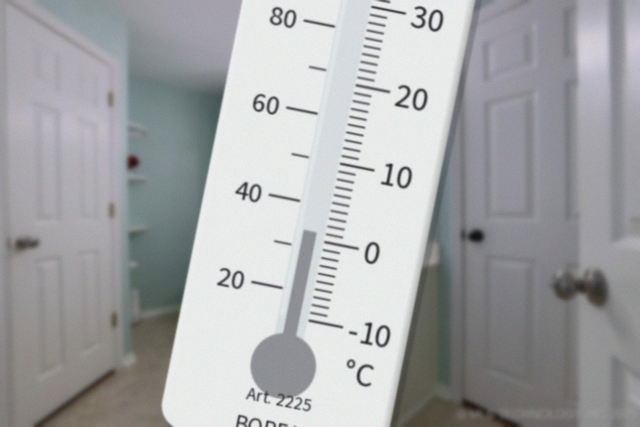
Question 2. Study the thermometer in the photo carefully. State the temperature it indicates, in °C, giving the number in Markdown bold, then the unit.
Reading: **1** °C
